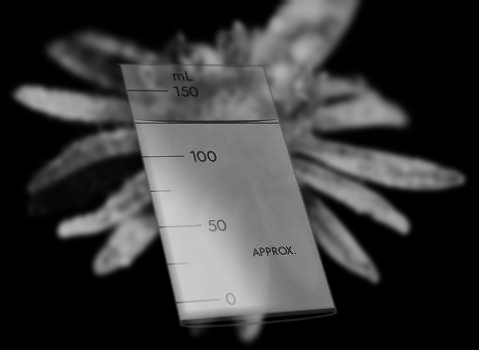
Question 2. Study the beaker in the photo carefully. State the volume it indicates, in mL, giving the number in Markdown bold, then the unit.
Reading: **125** mL
